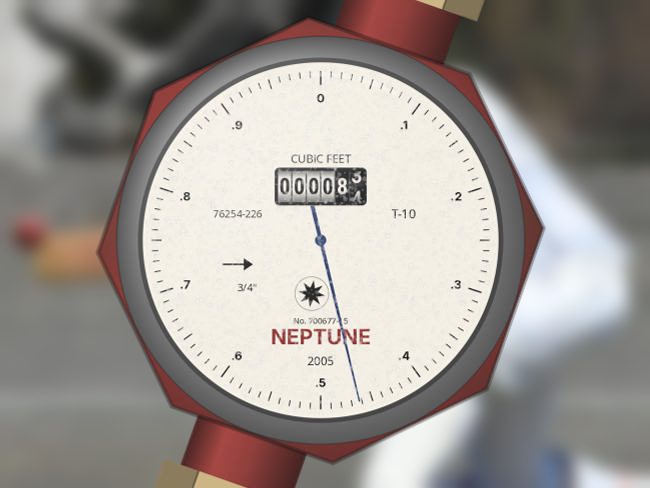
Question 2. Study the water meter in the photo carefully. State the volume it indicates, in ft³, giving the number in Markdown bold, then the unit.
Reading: **83.46** ft³
